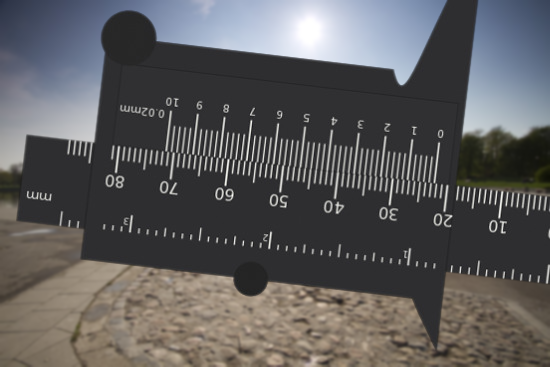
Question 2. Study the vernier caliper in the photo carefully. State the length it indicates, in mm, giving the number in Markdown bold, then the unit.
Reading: **22.4** mm
